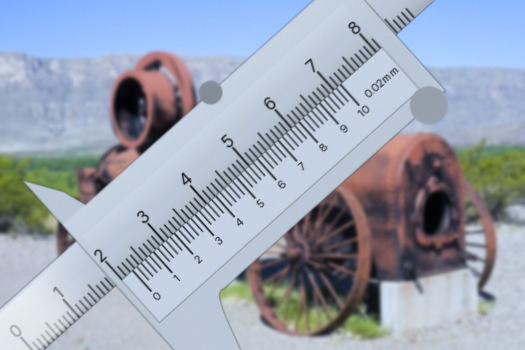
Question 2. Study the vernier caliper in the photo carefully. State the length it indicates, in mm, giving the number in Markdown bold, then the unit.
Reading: **22.5** mm
